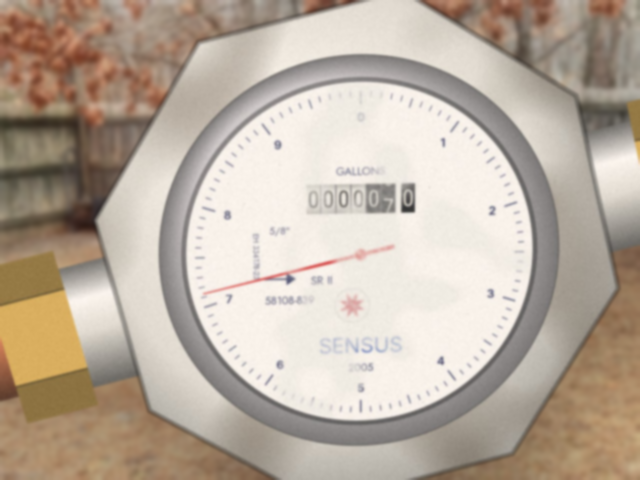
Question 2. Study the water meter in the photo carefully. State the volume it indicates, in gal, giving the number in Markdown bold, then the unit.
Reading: **67.1** gal
